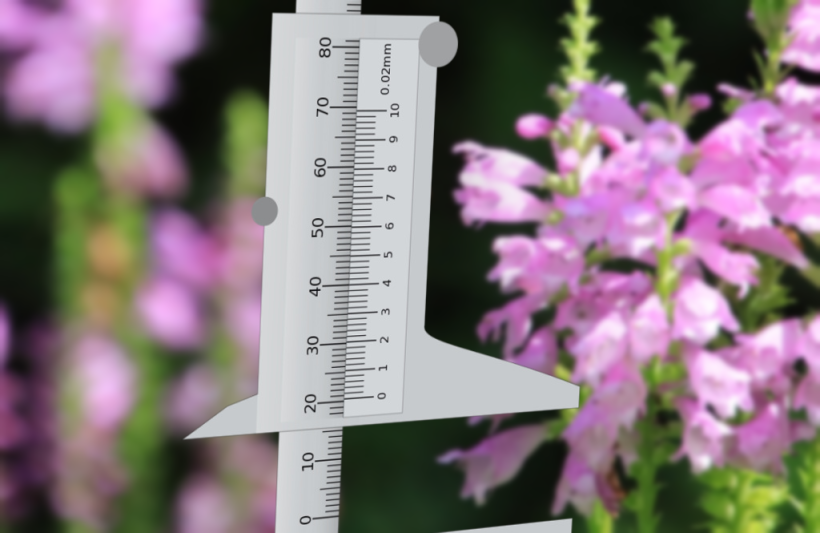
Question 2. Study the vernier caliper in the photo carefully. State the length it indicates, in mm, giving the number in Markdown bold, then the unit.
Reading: **20.4** mm
